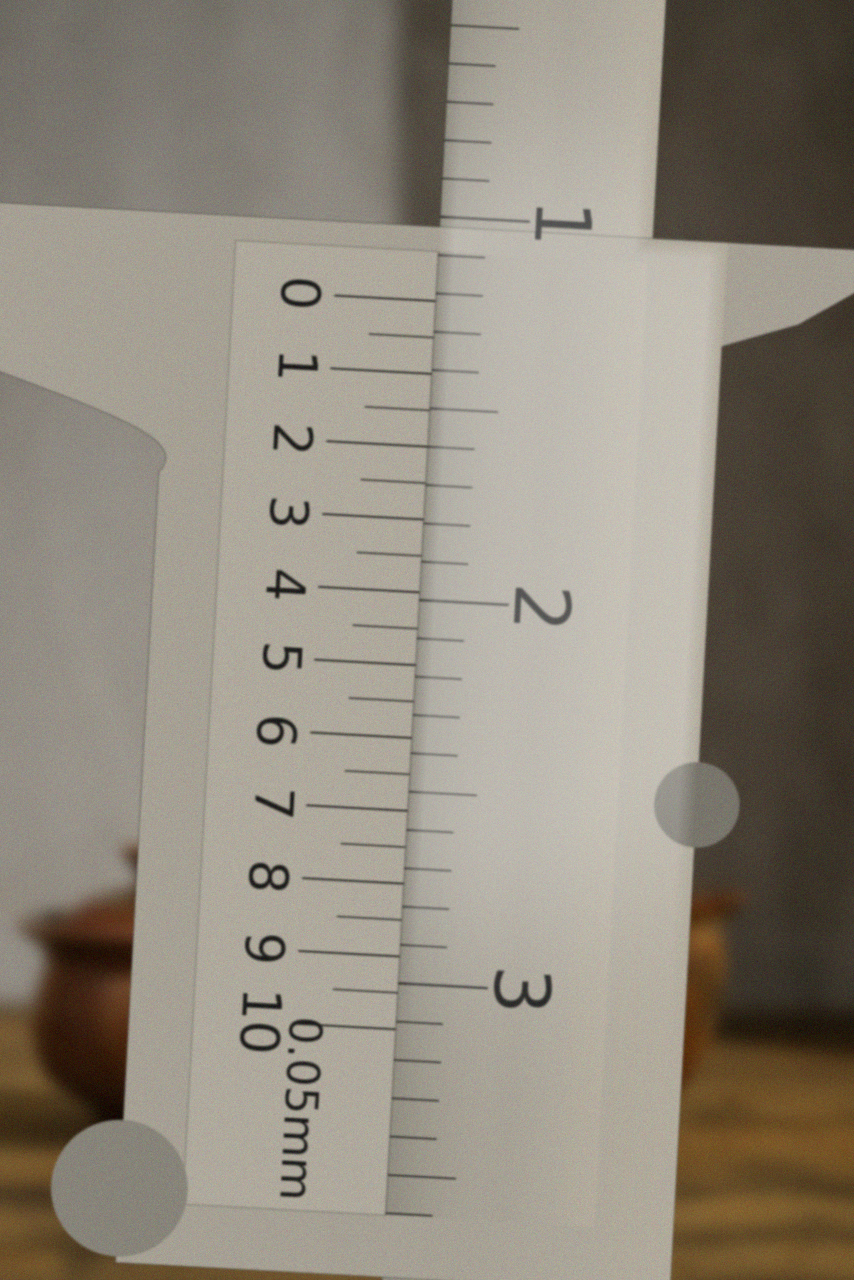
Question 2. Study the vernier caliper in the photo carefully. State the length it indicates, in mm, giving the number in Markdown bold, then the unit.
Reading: **12.20** mm
